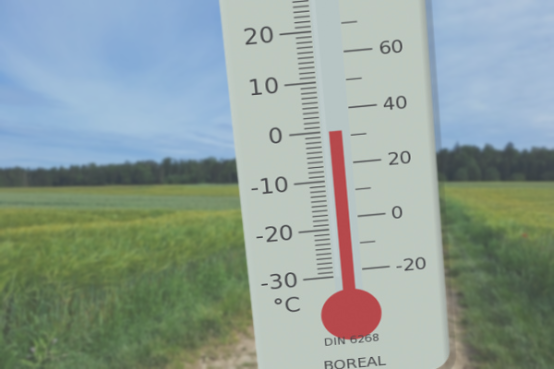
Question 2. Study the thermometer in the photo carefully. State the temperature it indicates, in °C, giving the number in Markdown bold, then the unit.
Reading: **0** °C
